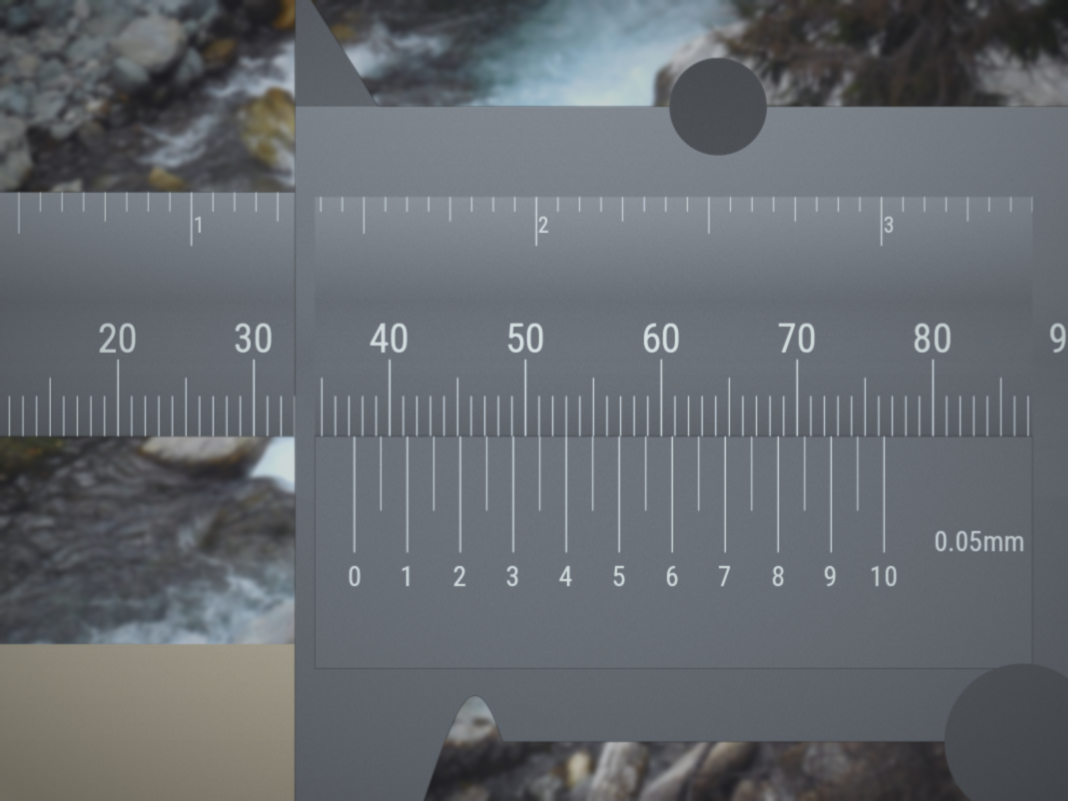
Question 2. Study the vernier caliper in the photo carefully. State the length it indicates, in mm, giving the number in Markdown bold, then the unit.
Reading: **37.4** mm
